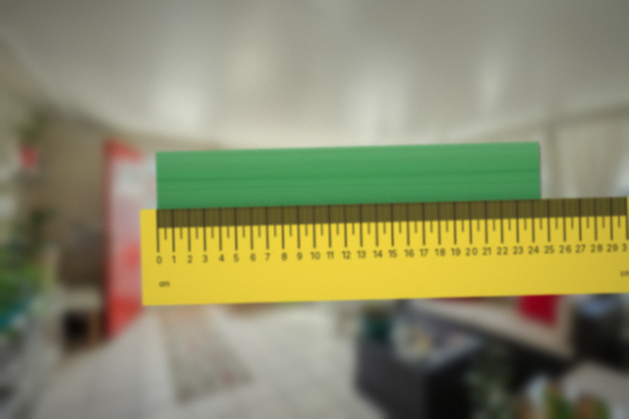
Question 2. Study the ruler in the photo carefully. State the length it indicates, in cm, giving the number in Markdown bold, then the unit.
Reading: **24.5** cm
